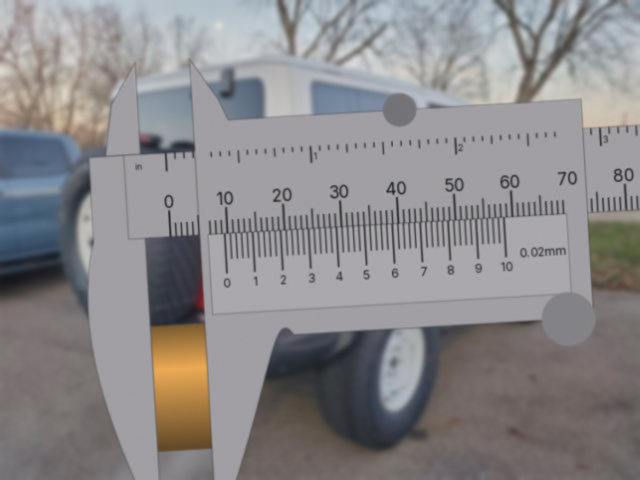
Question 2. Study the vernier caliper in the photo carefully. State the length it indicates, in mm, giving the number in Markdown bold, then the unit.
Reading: **9.5** mm
